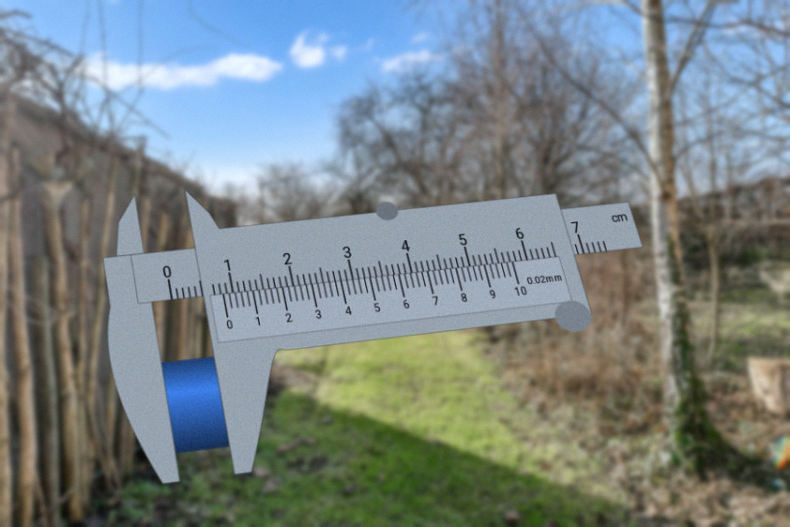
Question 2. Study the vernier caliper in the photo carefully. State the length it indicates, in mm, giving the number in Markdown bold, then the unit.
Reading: **8.4** mm
